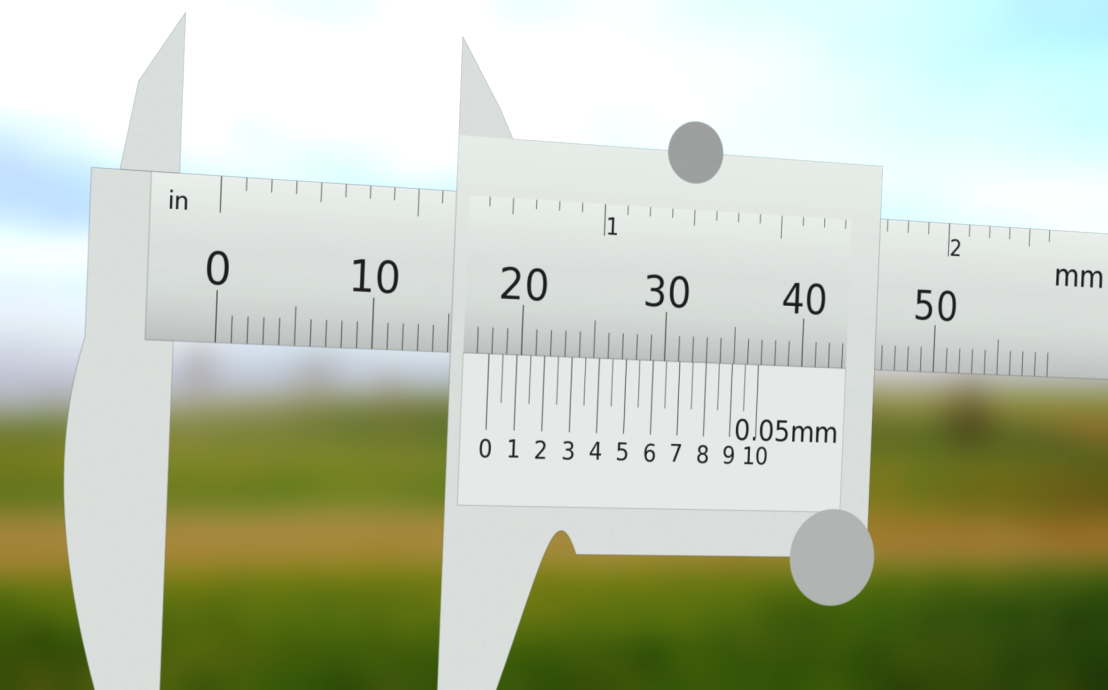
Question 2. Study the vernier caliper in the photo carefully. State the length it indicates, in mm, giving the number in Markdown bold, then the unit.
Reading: **17.8** mm
